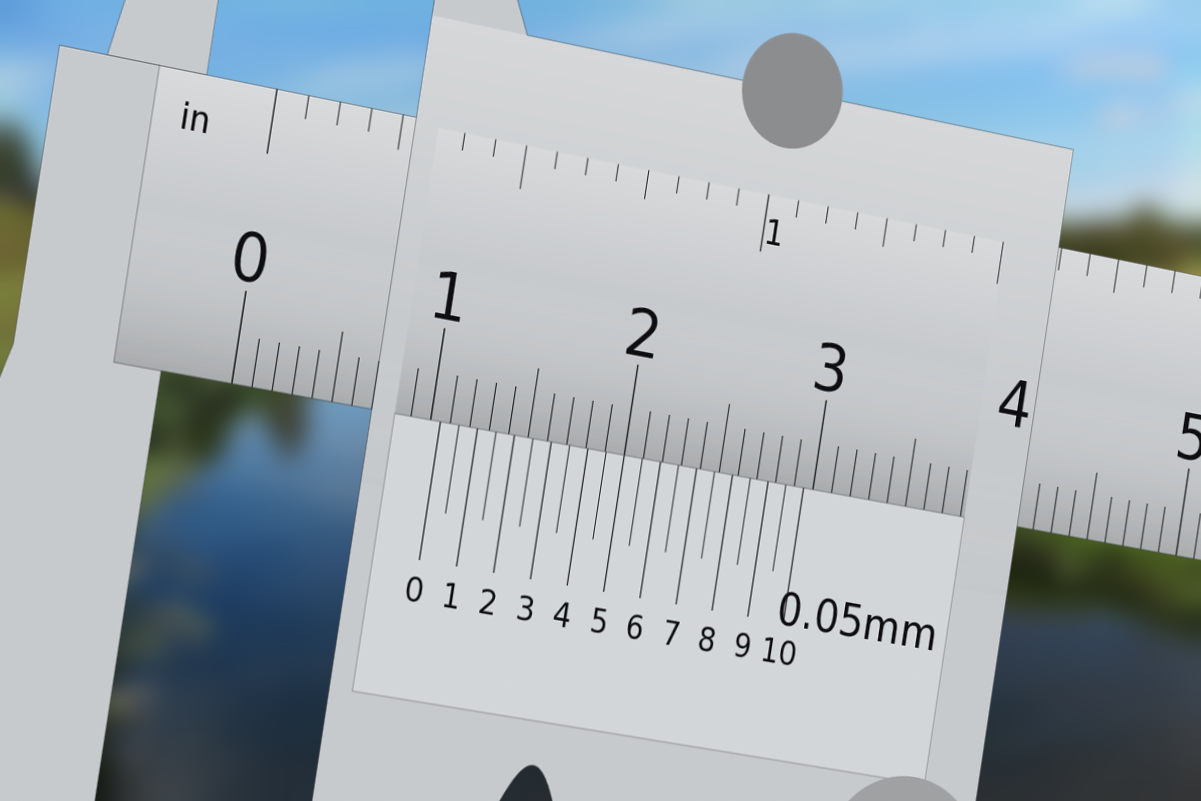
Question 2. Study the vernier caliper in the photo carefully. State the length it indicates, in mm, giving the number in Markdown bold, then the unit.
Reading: **10.5** mm
